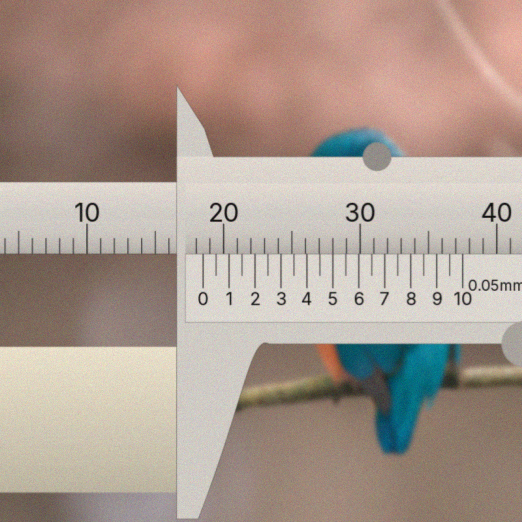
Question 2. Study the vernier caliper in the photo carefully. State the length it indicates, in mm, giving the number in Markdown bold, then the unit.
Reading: **18.5** mm
